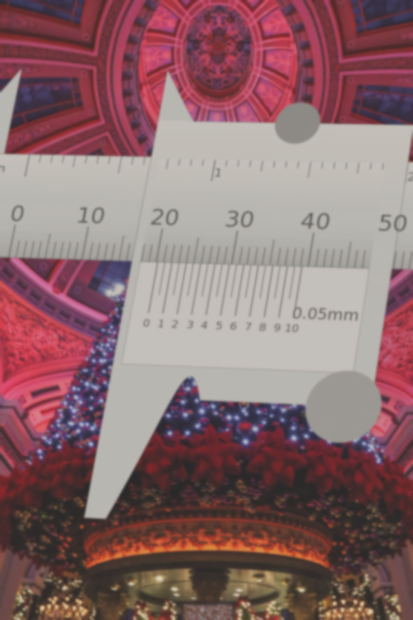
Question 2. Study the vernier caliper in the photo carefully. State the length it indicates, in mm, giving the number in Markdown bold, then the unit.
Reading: **20.2** mm
